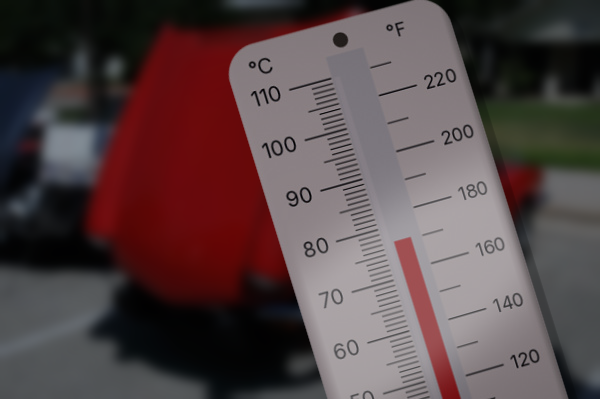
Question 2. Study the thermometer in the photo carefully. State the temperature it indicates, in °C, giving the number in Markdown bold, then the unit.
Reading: **77** °C
